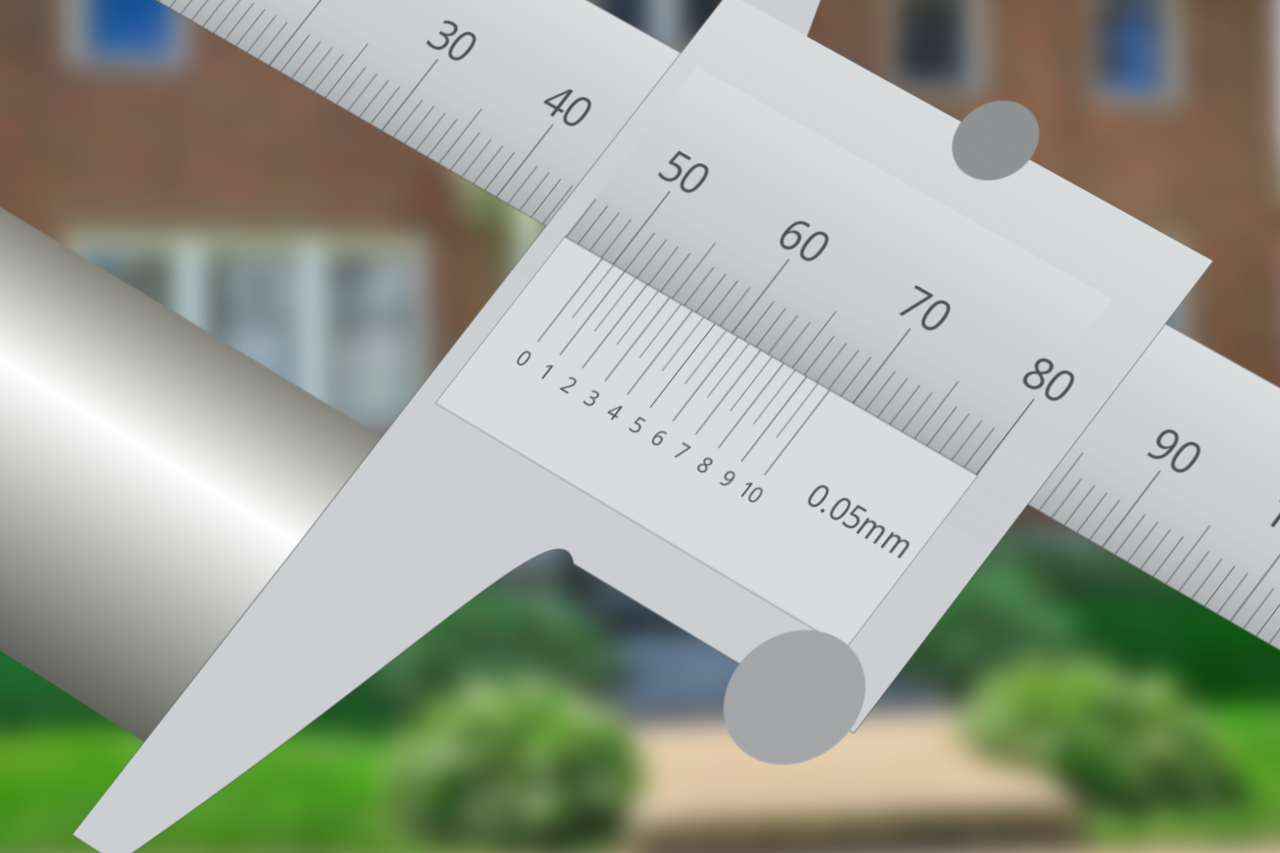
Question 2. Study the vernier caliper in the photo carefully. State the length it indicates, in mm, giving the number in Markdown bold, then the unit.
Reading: **49.1** mm
